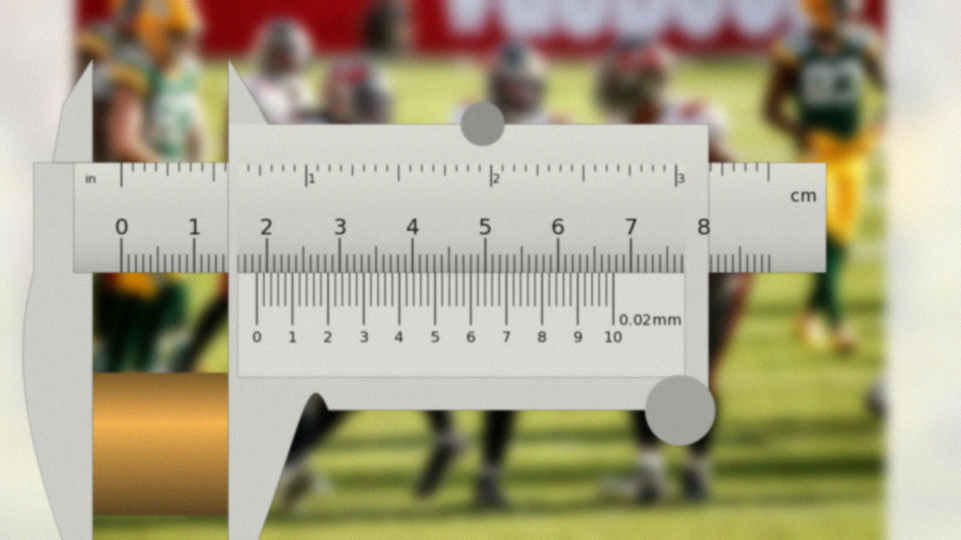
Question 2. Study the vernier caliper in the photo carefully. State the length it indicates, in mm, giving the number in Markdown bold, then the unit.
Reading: **18.6** mm
